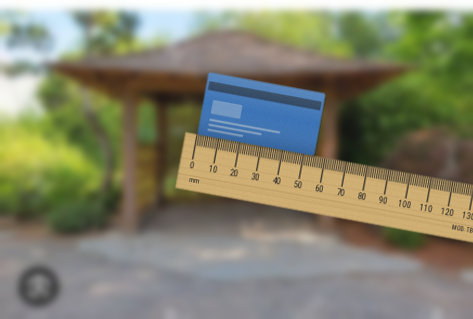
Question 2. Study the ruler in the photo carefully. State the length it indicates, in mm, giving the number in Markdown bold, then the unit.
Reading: **55** mm
